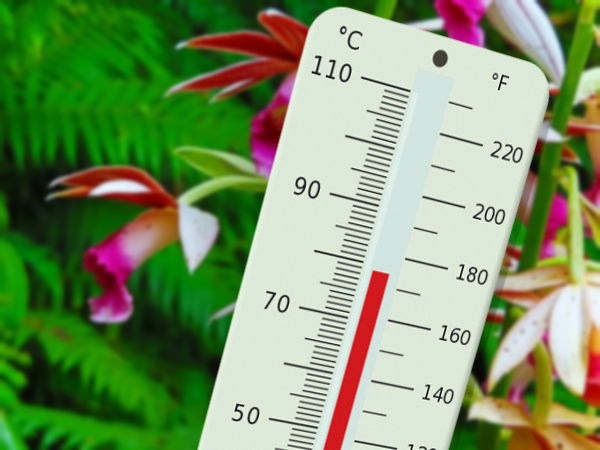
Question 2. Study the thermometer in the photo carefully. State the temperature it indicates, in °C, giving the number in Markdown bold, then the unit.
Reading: **79** °C
